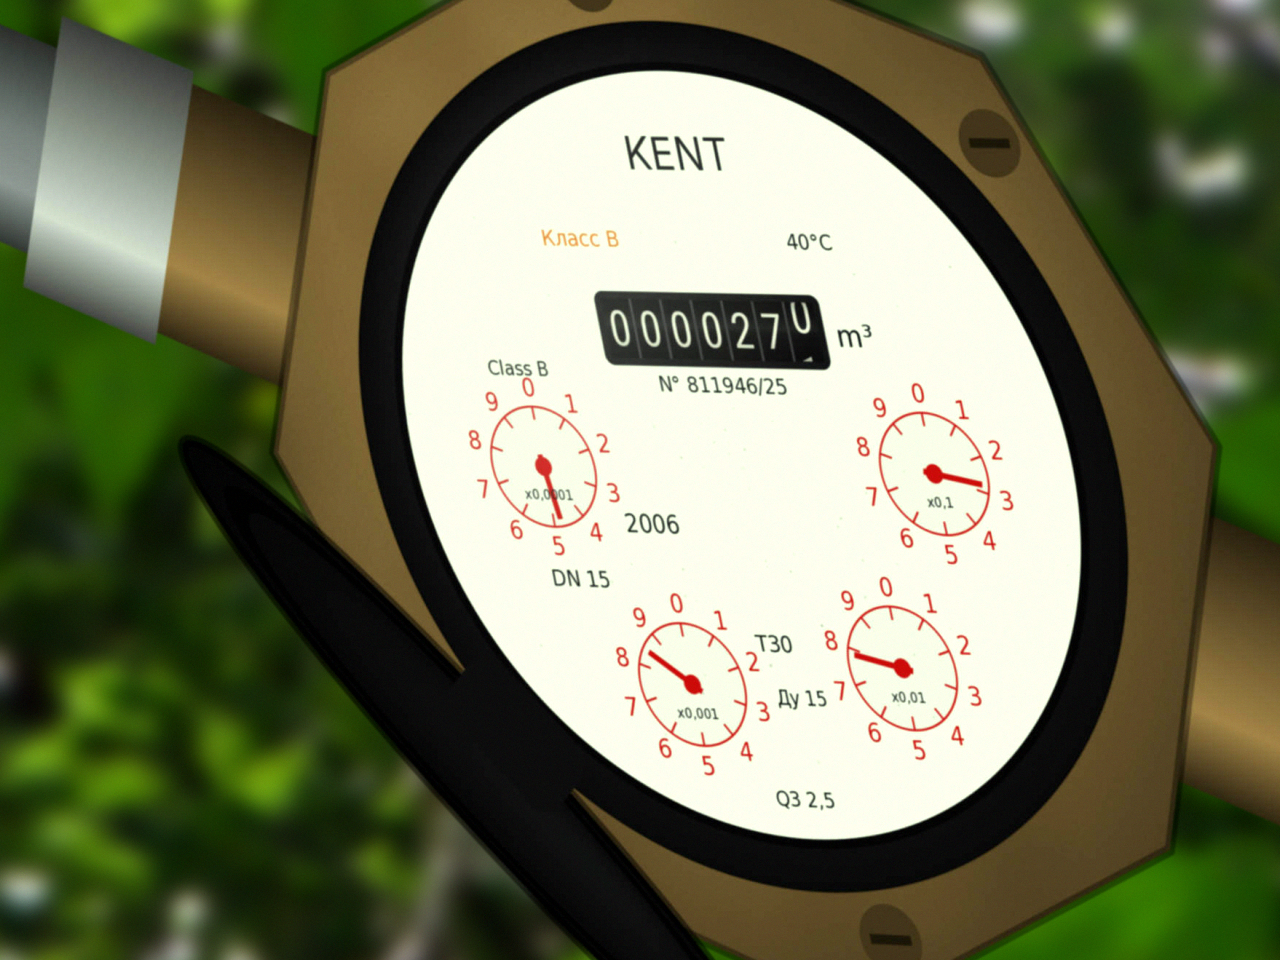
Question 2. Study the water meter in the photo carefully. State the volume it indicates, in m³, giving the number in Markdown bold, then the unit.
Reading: **270.2784** m³
